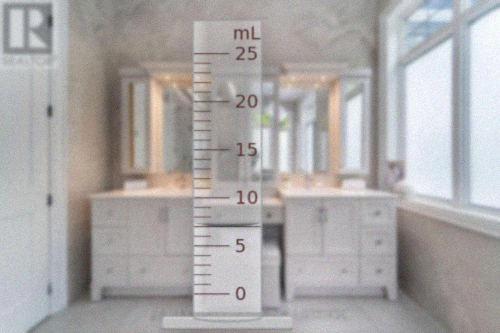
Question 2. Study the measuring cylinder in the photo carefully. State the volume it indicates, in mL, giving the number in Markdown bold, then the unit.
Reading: **7** mL
